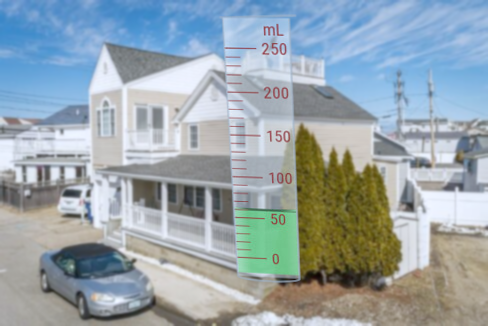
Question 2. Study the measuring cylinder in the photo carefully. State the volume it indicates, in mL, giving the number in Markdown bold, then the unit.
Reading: **60** mL
